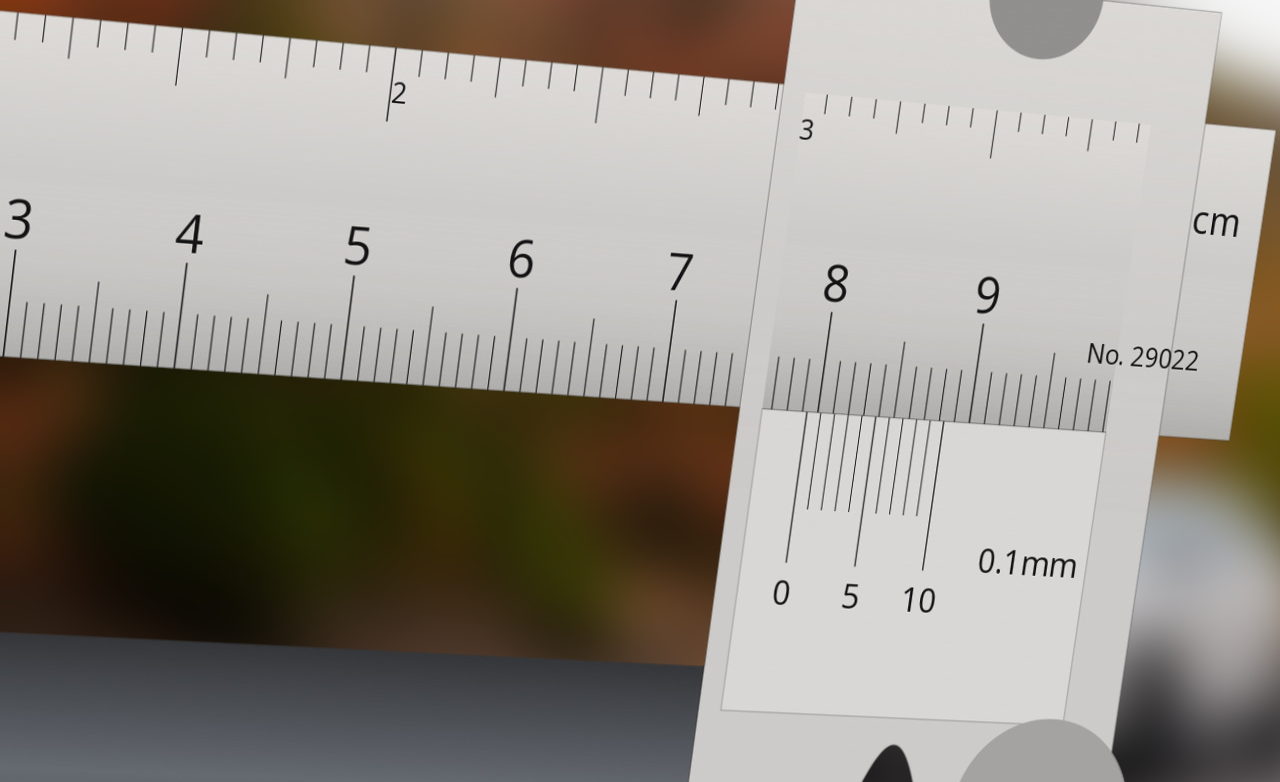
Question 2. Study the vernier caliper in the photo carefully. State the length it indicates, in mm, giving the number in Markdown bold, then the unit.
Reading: **79.3** mm
